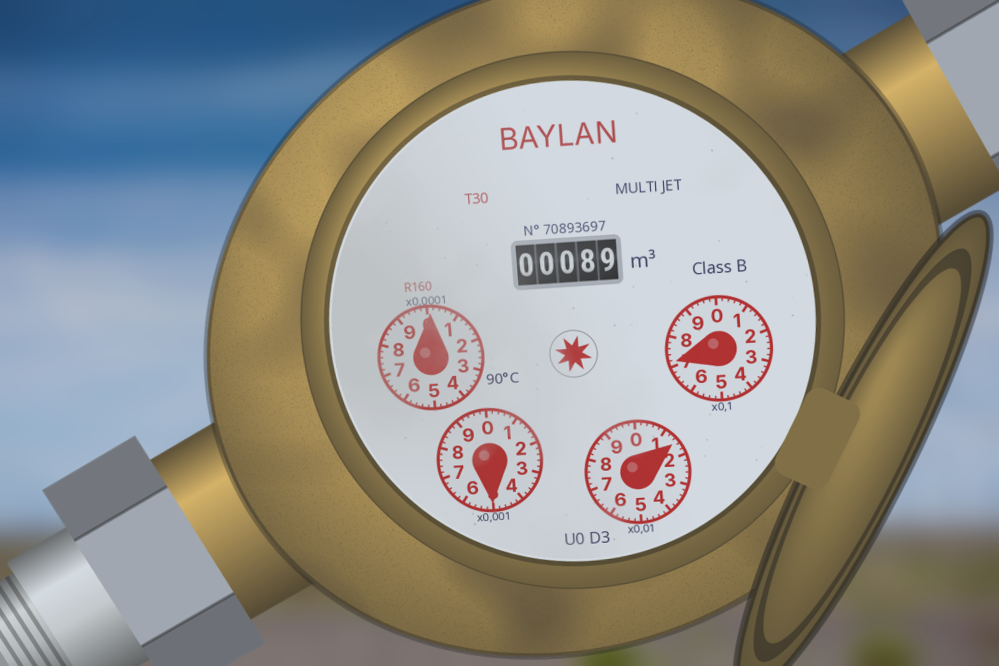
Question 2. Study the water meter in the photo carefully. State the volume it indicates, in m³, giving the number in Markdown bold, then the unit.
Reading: **89.7150** m³
